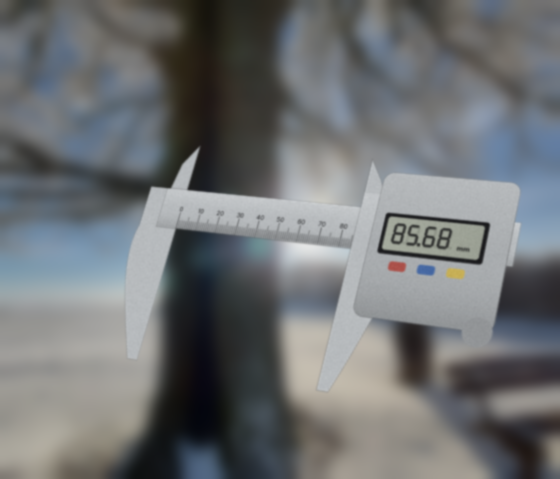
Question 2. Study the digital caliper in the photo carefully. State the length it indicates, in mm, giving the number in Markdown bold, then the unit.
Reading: **85.68** mm
